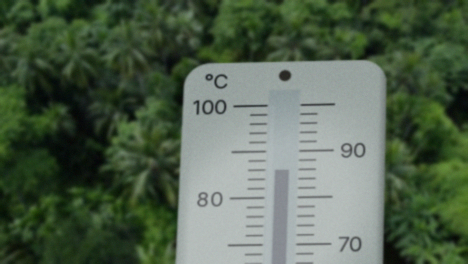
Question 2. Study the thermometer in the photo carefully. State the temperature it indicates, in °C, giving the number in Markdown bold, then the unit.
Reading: **86** °C
